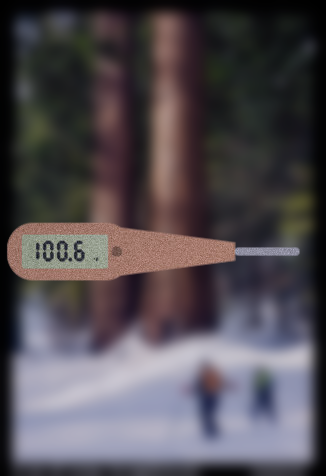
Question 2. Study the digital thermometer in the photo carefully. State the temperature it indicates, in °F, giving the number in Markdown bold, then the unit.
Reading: **100.6** °F
